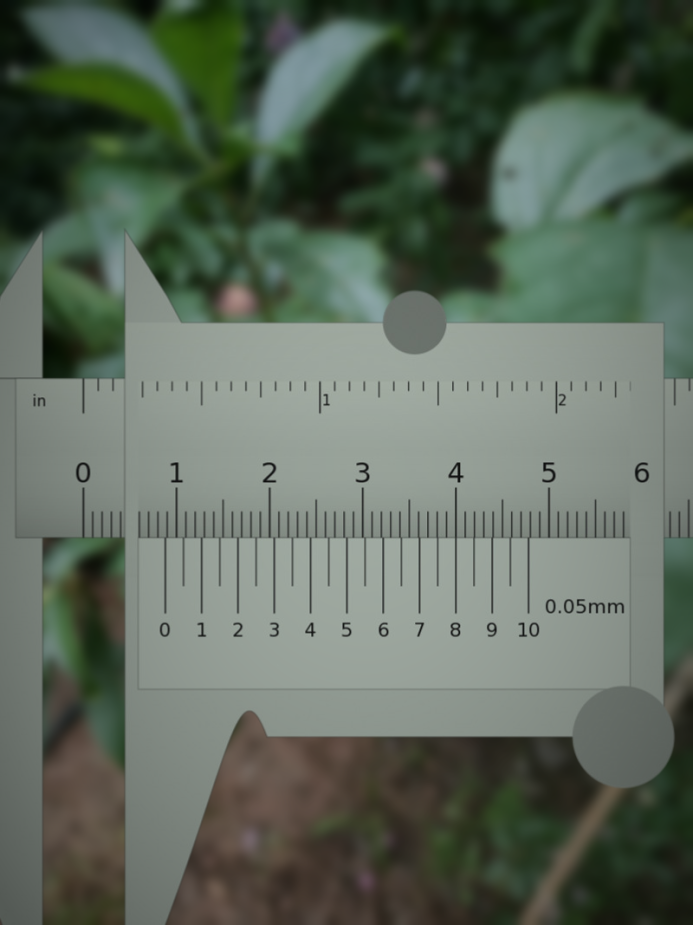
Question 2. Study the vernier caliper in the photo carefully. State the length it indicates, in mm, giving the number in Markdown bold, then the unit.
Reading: **8.8** mm
